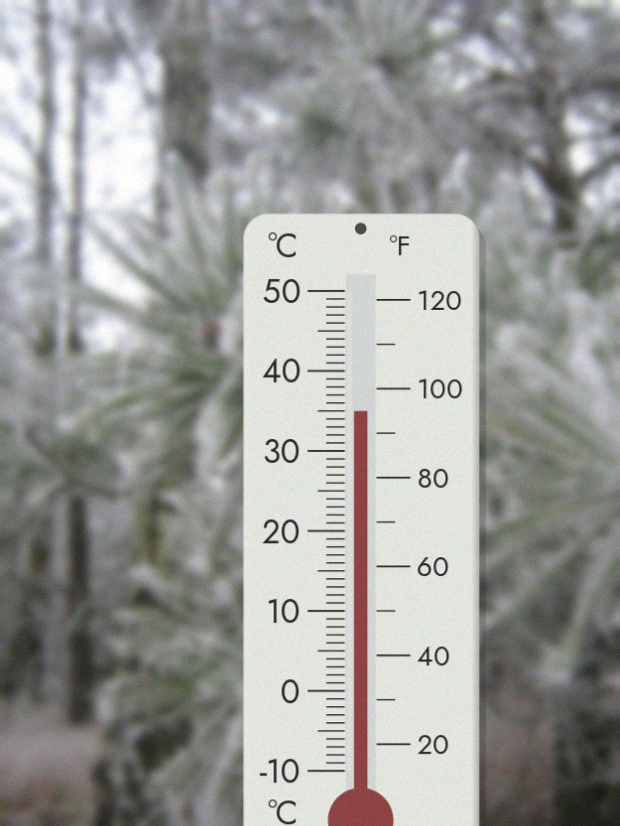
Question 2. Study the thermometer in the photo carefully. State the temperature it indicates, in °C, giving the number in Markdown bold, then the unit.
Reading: **35** °C
